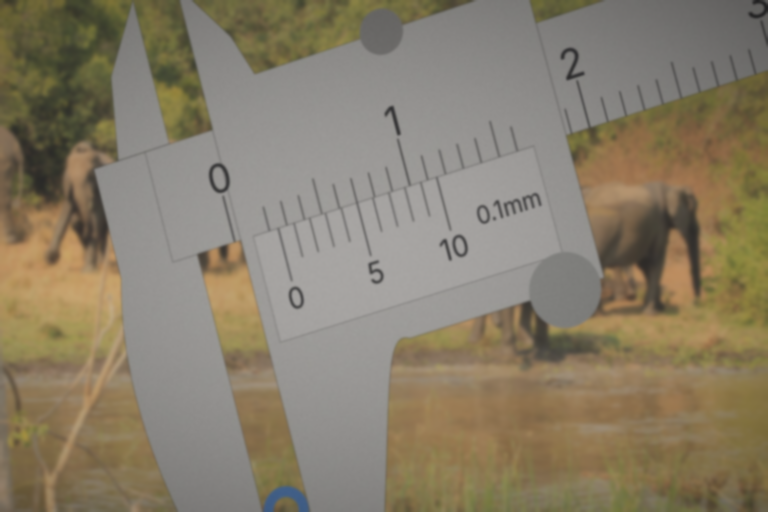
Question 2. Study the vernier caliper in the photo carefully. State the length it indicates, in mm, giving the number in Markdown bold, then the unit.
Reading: **2.5** mm
